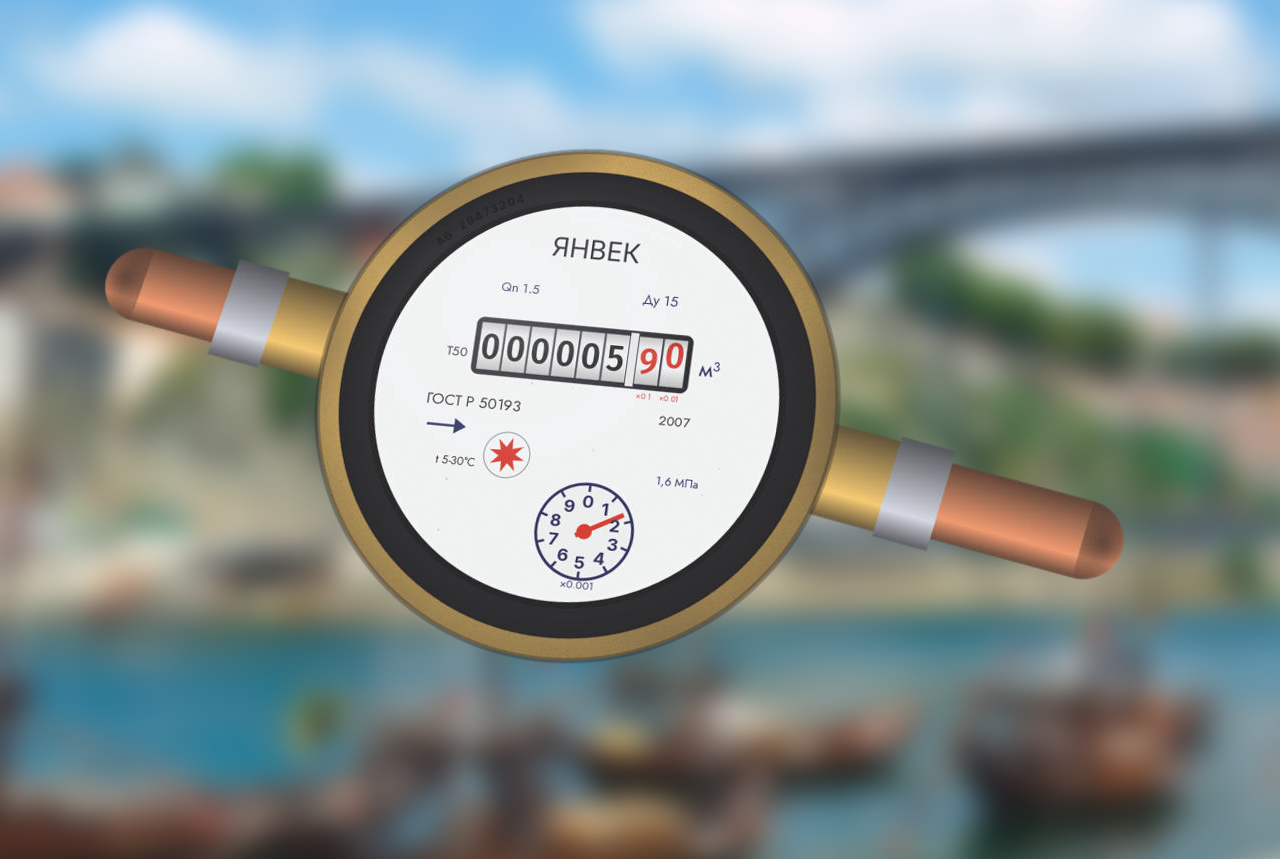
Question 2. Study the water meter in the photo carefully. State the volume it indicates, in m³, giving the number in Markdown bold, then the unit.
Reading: **5.901** m³
